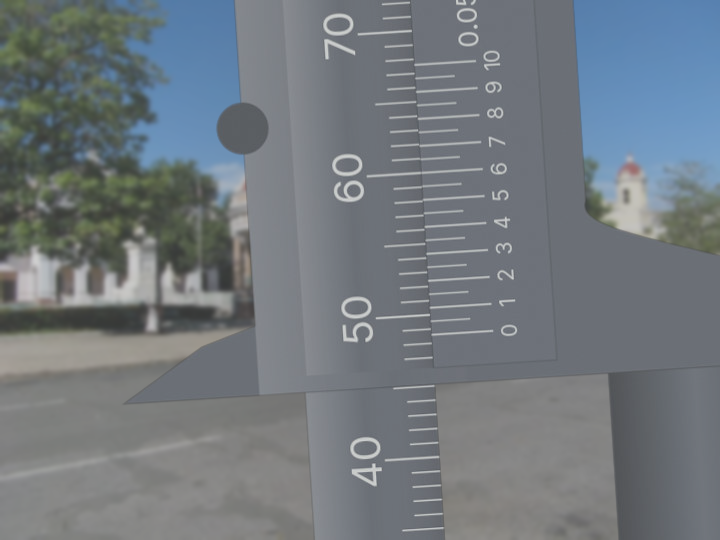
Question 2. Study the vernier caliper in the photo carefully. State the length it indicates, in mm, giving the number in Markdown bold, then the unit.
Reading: **48.6** mm
